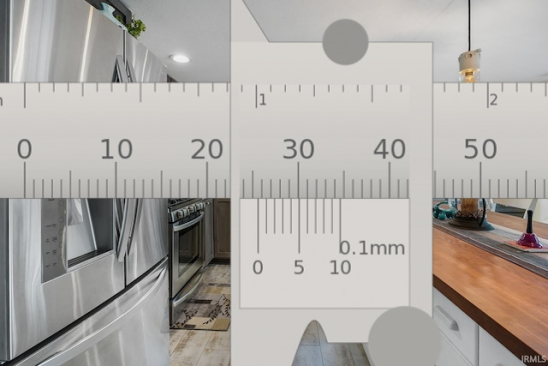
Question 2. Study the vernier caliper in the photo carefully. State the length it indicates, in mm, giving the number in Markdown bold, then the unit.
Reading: **25.6** mm
